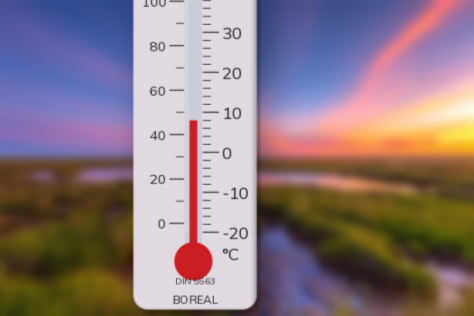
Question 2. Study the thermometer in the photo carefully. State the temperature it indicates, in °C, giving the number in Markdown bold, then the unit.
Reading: **8** °C
